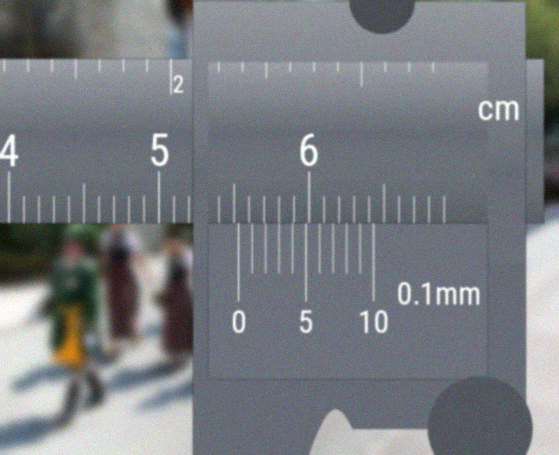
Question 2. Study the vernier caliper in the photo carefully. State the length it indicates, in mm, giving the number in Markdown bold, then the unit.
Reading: **55.3** mm
